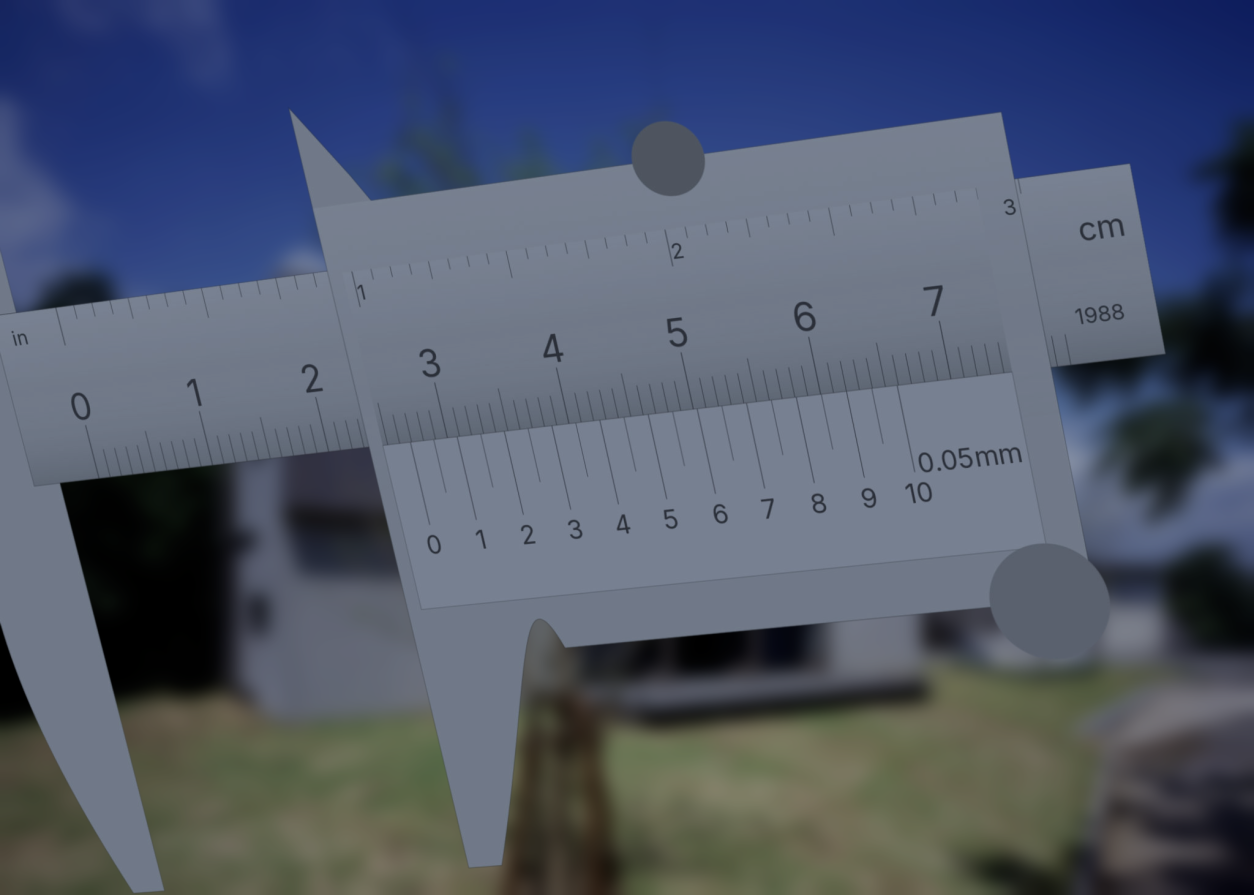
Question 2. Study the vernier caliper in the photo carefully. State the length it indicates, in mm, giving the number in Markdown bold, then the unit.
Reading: **26.9** mm
